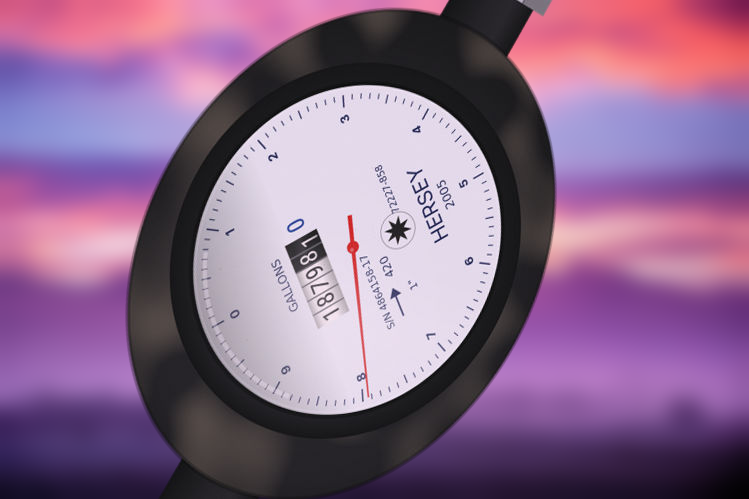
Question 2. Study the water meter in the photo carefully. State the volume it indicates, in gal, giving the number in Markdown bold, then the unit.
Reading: **1879807.9** gal
